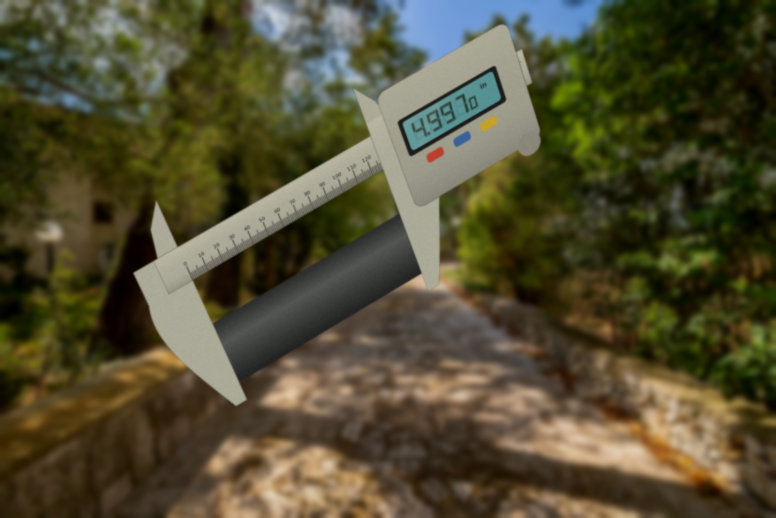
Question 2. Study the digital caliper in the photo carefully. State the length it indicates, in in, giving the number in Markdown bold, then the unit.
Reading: **4.9970** in
